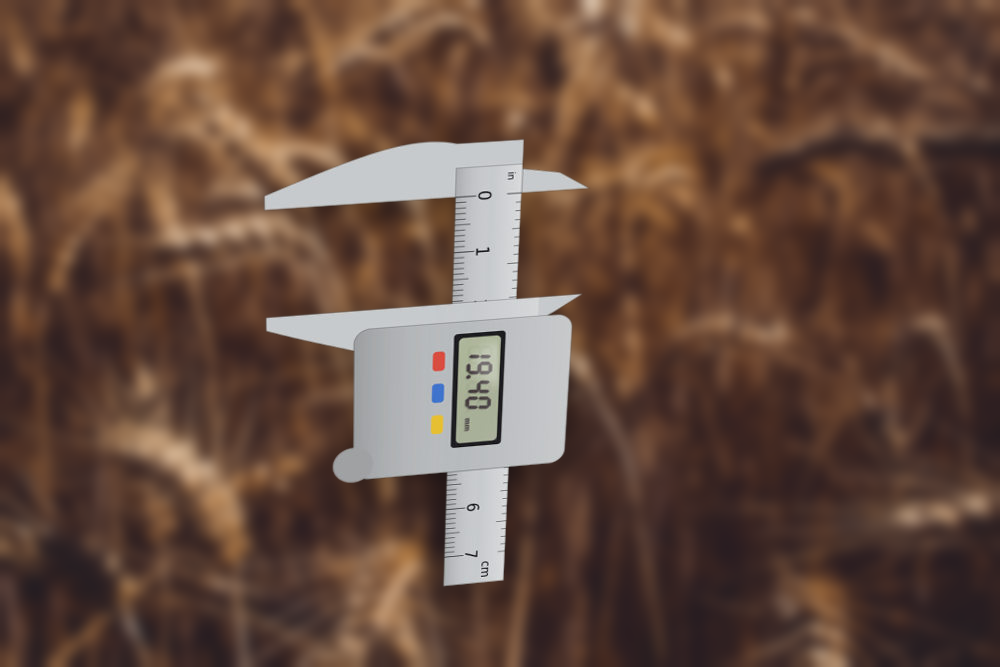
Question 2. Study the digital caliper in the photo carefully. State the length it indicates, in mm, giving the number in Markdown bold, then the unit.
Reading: **19.40** mm
